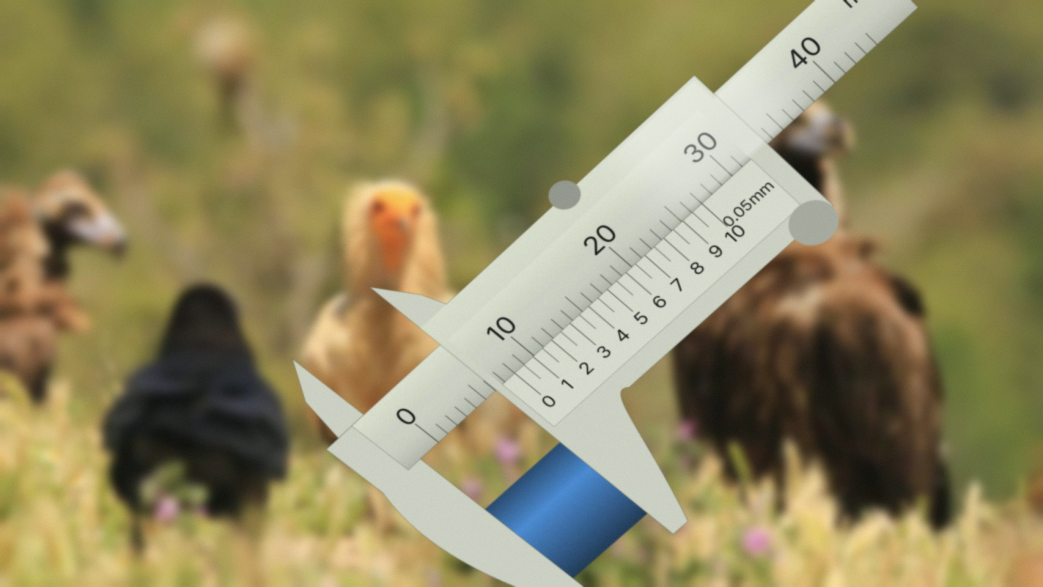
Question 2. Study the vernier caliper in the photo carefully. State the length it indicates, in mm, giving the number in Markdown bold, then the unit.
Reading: **8.0** mm
